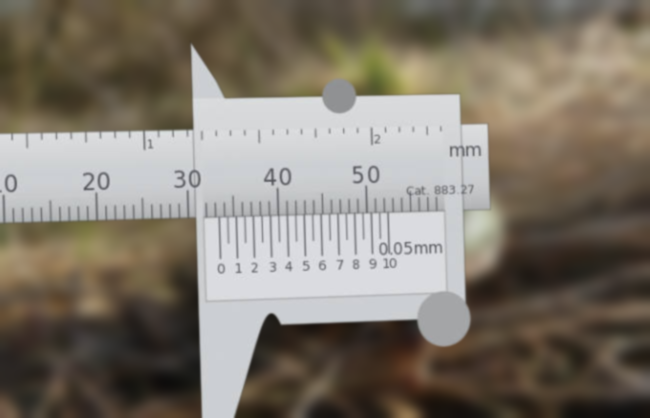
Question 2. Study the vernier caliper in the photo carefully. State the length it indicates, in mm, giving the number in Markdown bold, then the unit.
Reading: **33.4** mm
